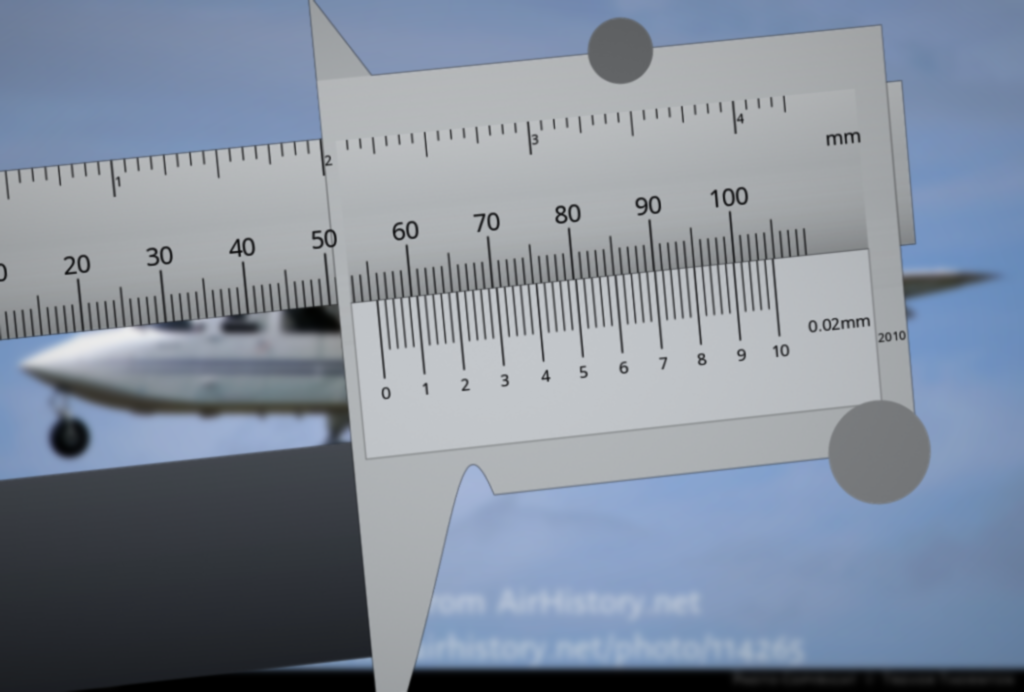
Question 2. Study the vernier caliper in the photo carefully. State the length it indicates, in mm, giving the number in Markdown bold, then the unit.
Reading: **55.8** mm
